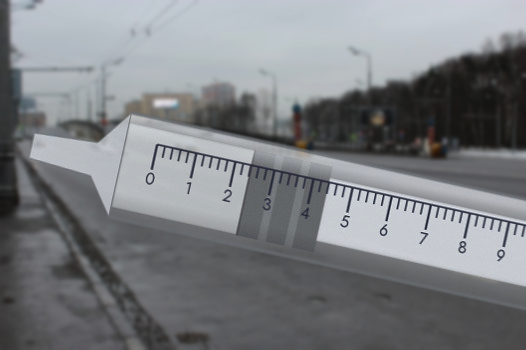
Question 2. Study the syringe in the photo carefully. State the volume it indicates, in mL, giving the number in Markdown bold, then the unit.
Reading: **2.4** mL
